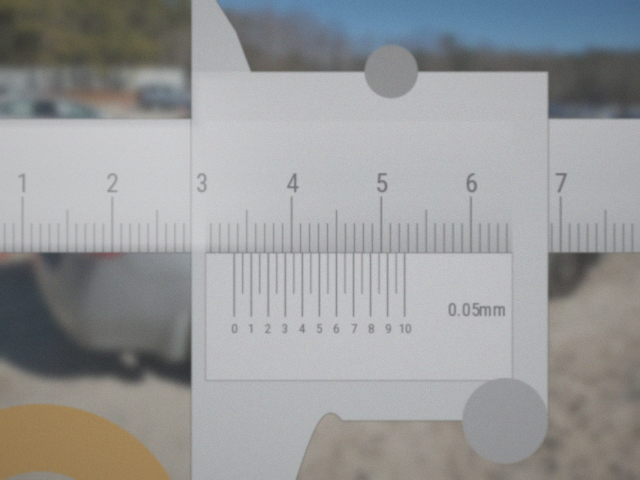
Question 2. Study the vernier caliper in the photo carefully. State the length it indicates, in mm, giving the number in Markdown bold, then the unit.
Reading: **33.6** mm
